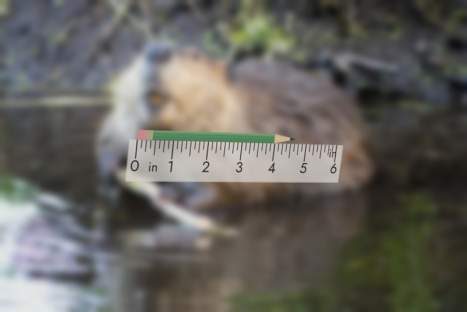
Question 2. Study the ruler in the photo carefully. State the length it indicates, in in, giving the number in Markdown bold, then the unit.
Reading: **4.625** in
